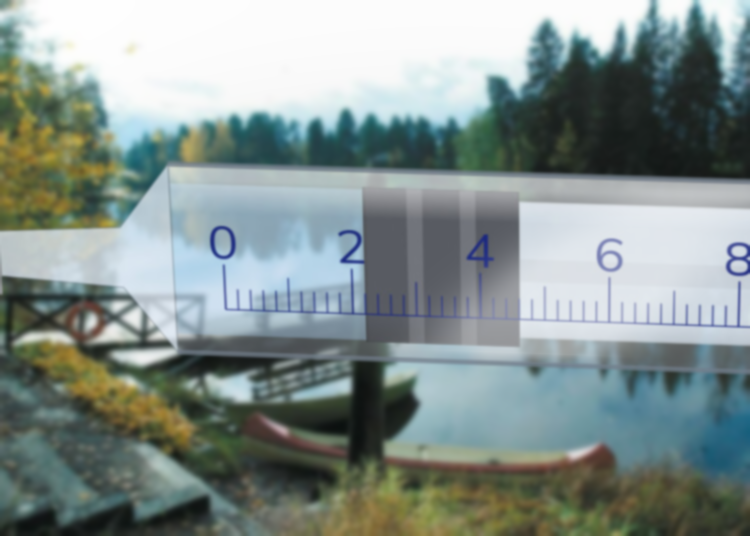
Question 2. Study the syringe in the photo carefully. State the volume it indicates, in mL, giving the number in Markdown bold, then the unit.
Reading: **2.2** mL
